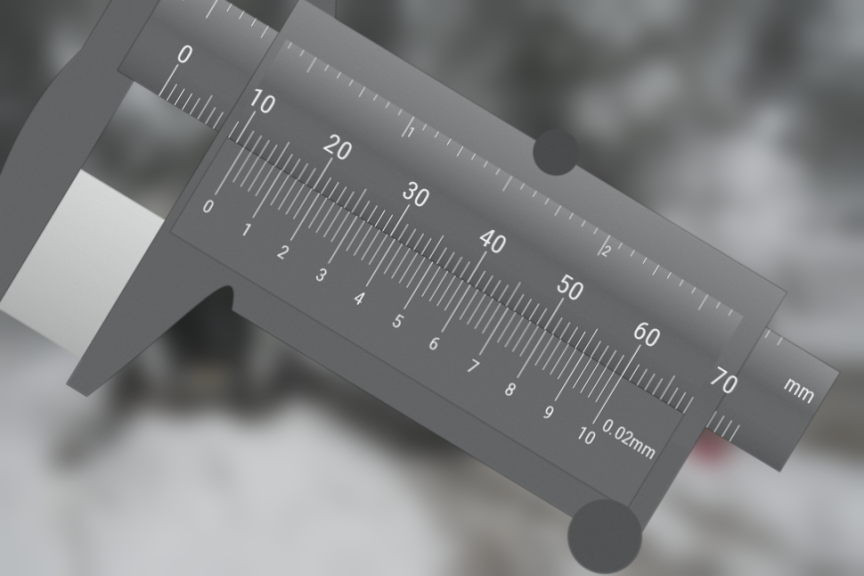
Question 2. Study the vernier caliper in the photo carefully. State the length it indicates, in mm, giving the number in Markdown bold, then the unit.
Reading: **11.0** mm
